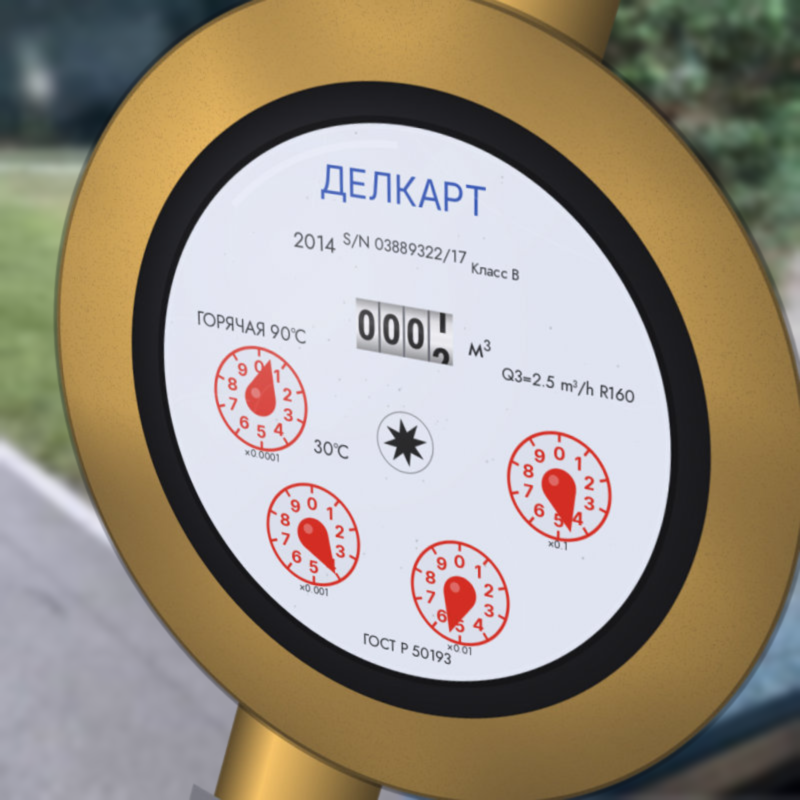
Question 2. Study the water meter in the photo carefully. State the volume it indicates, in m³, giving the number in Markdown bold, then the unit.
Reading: **1.4540** m³
